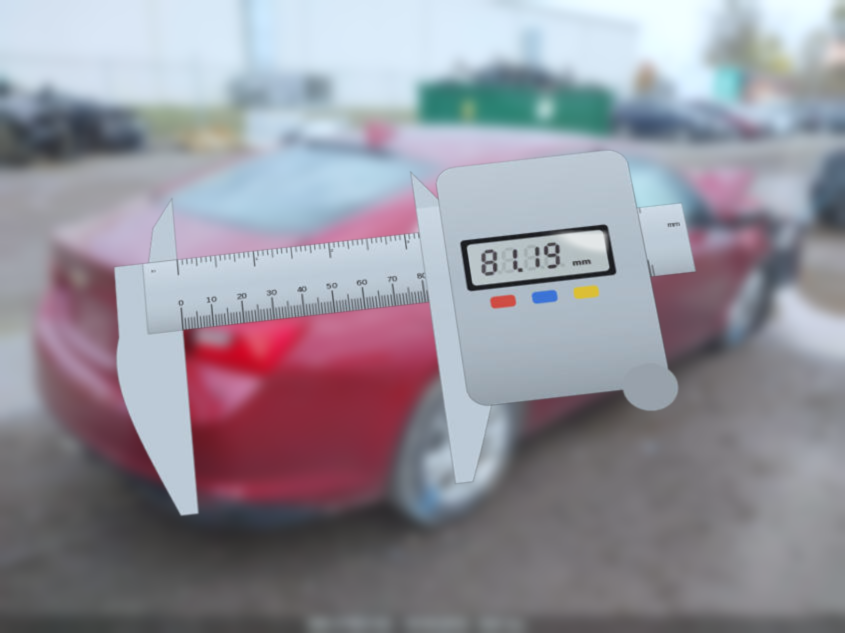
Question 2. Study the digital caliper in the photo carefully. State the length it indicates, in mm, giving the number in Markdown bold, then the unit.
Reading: **81.19** mm
